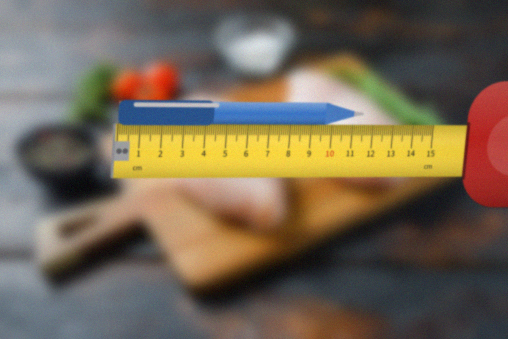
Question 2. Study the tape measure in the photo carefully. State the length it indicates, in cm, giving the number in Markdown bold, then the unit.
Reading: **11.5** cm
